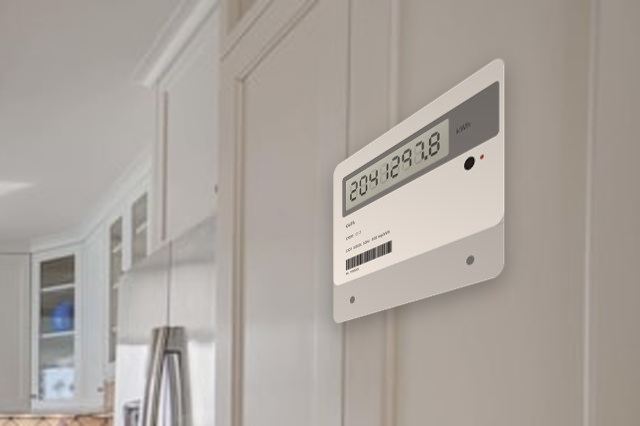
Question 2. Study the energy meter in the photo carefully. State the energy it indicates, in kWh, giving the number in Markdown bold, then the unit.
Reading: **2041297.8** kWh
